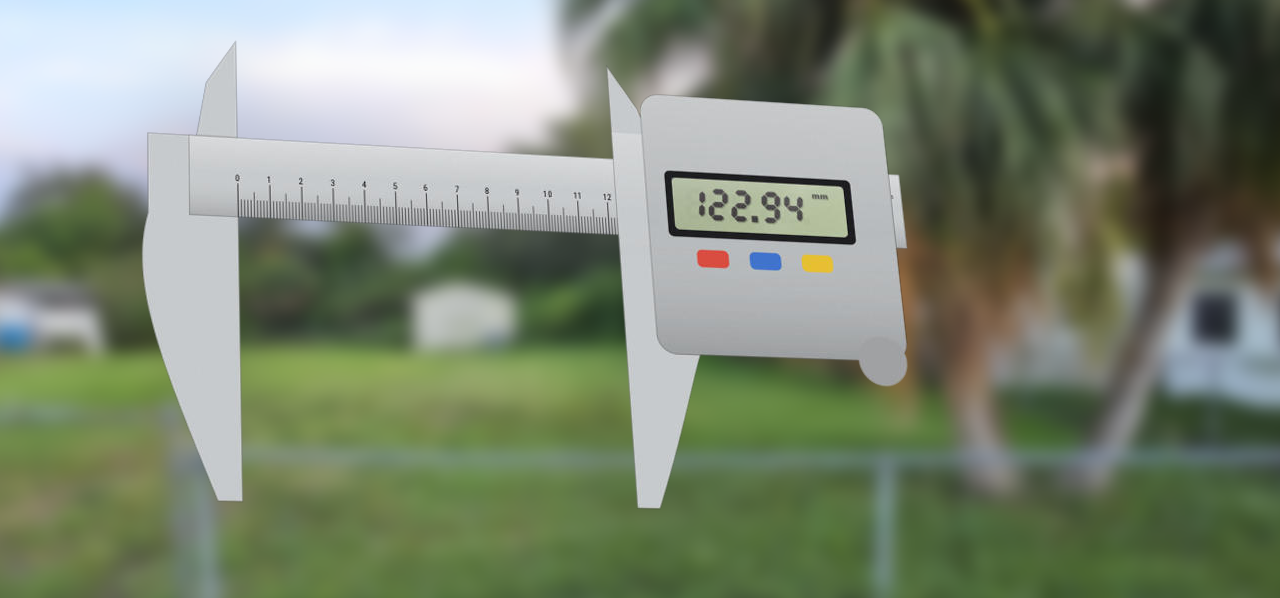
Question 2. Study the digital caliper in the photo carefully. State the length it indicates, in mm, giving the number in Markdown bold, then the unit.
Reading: **122.94** mm
